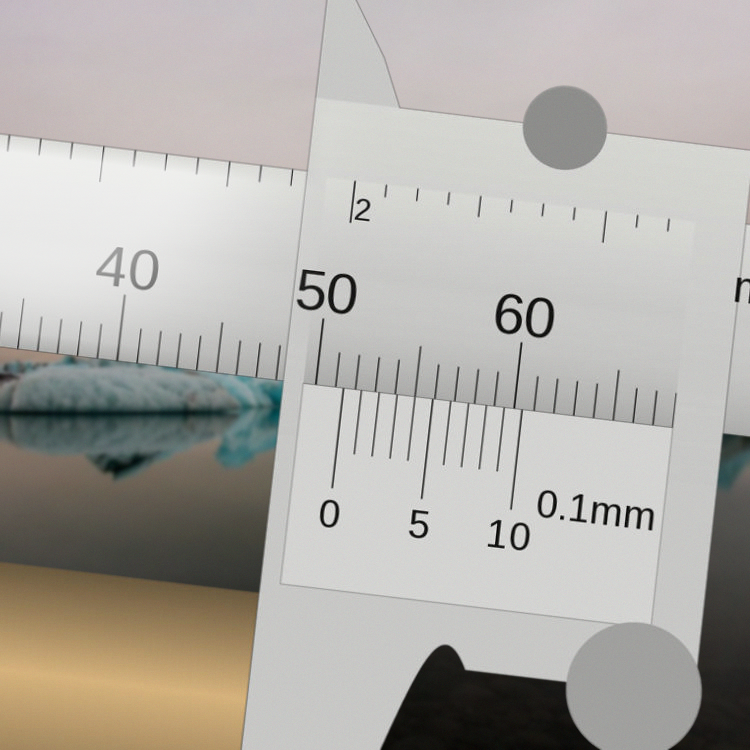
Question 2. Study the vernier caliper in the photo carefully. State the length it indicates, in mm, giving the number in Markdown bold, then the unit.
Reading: **51.4** mm
